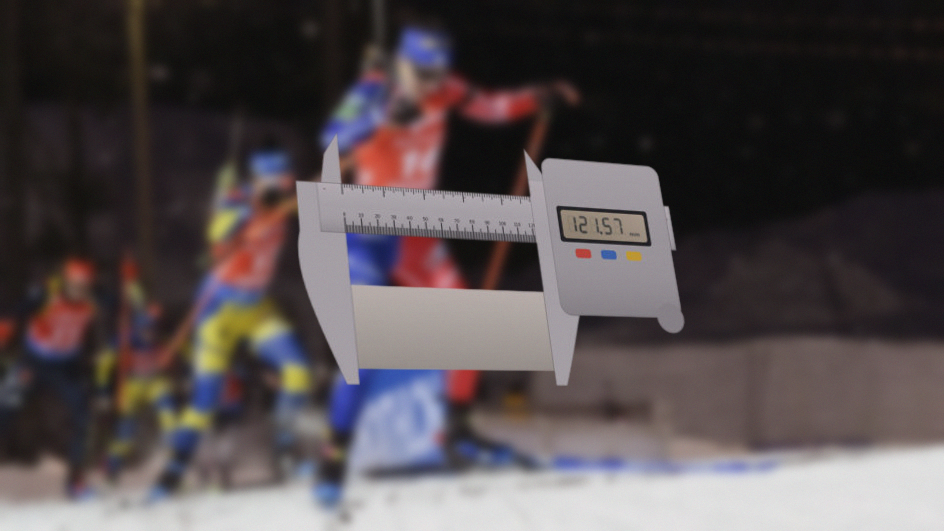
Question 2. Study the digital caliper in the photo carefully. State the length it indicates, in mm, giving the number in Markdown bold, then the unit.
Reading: **121.57** mm
